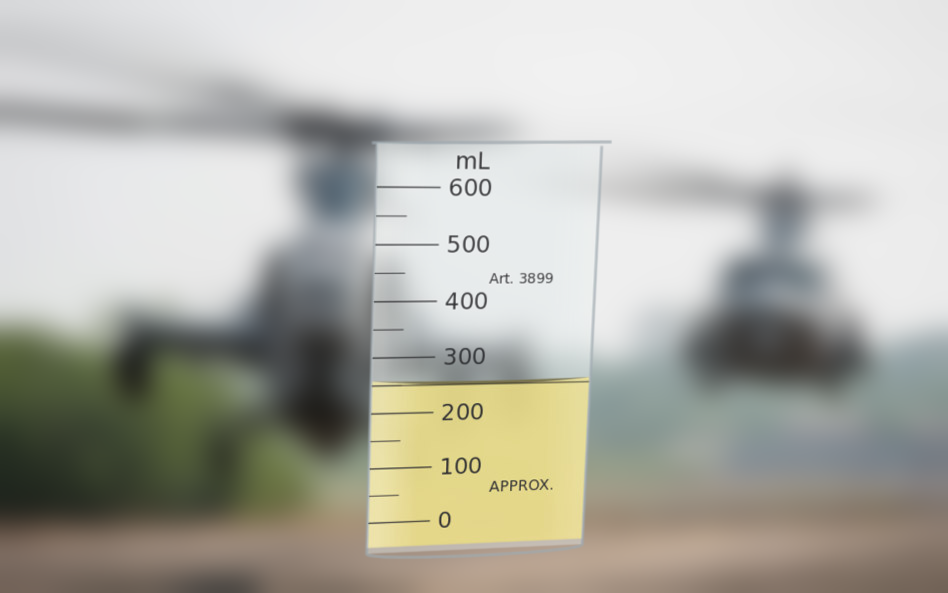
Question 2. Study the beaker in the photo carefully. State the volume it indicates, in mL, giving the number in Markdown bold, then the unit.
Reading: **250** mL
